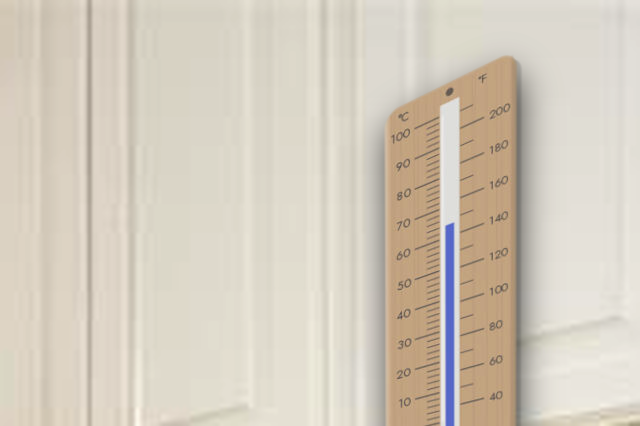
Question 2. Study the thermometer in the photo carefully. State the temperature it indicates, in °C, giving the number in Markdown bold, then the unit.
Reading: **64** °C
